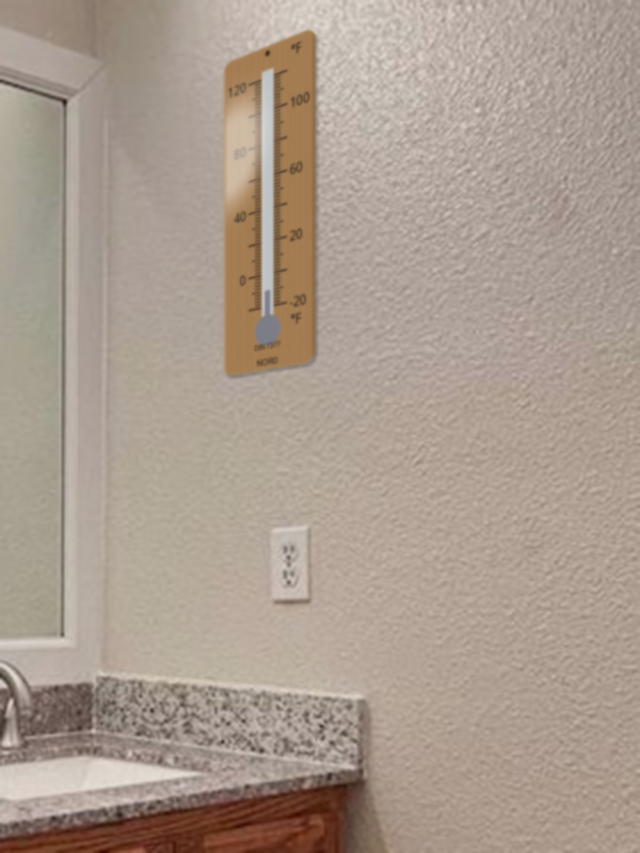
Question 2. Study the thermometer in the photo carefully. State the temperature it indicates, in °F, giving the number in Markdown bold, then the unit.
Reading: **-10** °F
